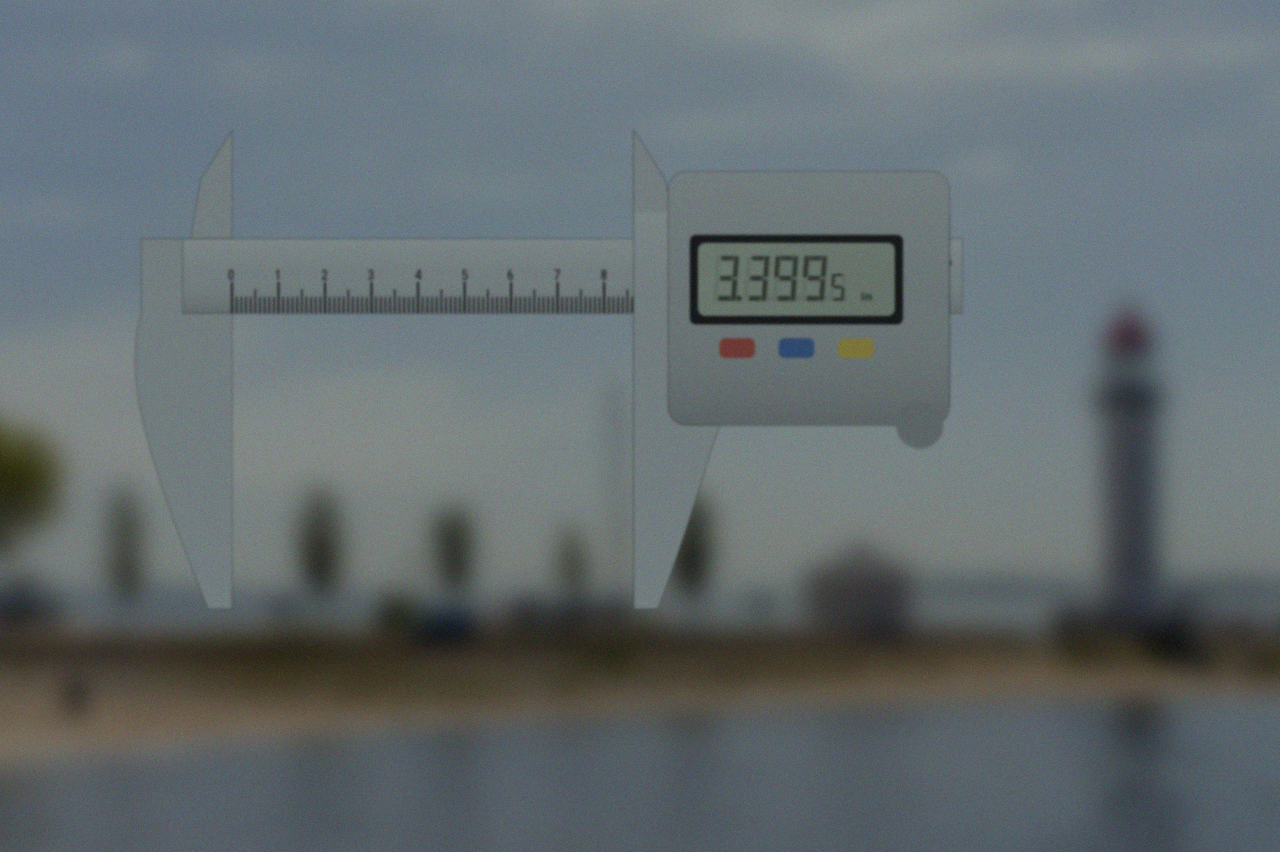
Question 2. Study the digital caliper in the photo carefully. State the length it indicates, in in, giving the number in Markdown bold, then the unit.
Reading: **3.3995** in
